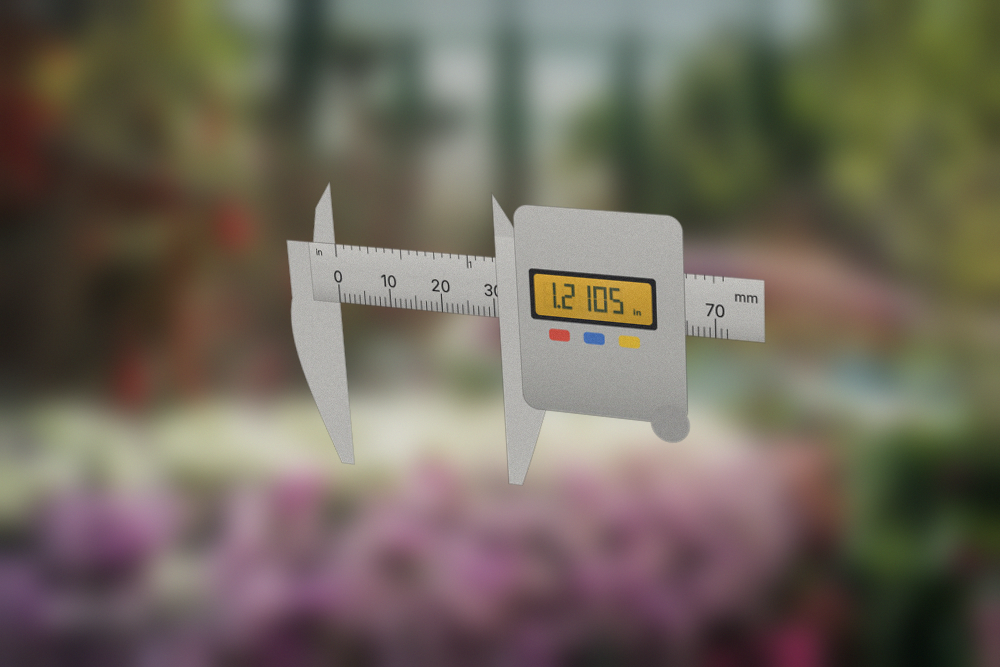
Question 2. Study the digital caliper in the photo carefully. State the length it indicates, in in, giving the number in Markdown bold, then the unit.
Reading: **1.2105** in
